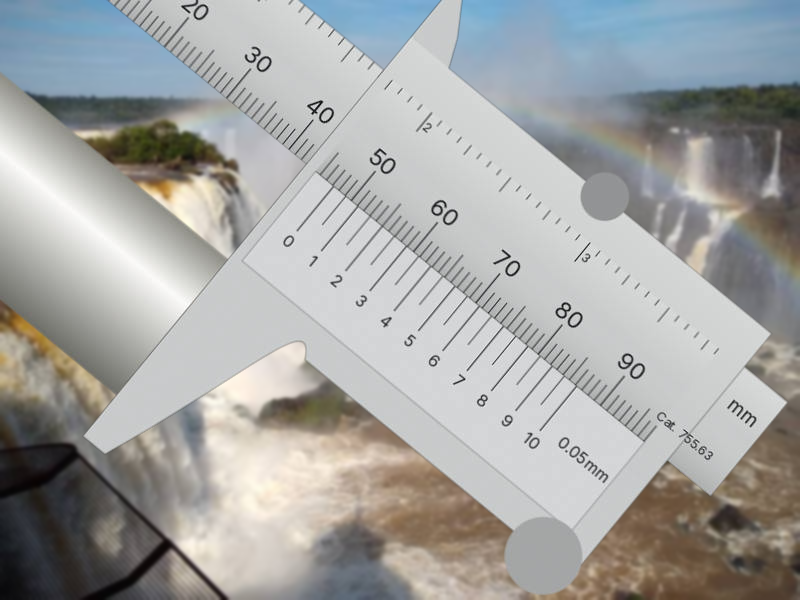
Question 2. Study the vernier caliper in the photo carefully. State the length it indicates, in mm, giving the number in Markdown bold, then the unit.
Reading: **47.2** mm
